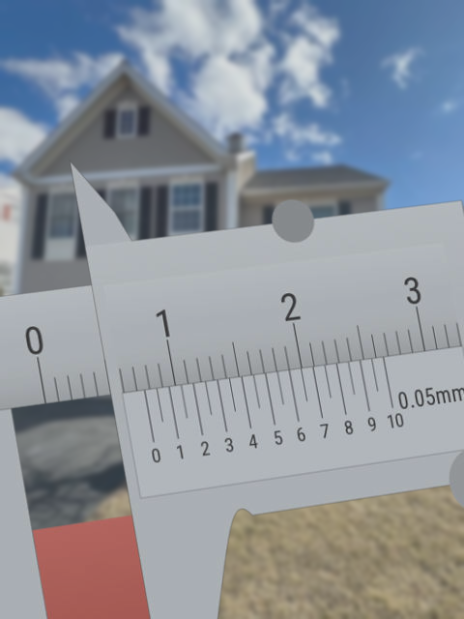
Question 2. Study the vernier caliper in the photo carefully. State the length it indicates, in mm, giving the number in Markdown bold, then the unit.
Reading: **7.6** mm
